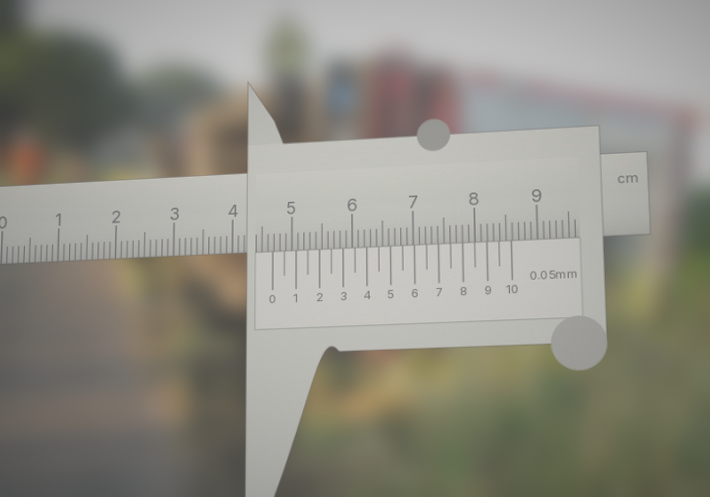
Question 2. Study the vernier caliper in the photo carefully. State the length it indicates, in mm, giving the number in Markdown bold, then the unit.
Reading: **46.8** mm
